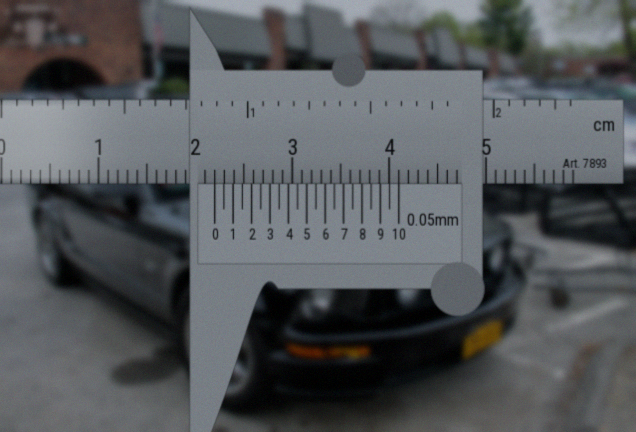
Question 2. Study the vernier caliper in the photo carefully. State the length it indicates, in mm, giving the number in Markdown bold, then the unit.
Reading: **22.0** mm
